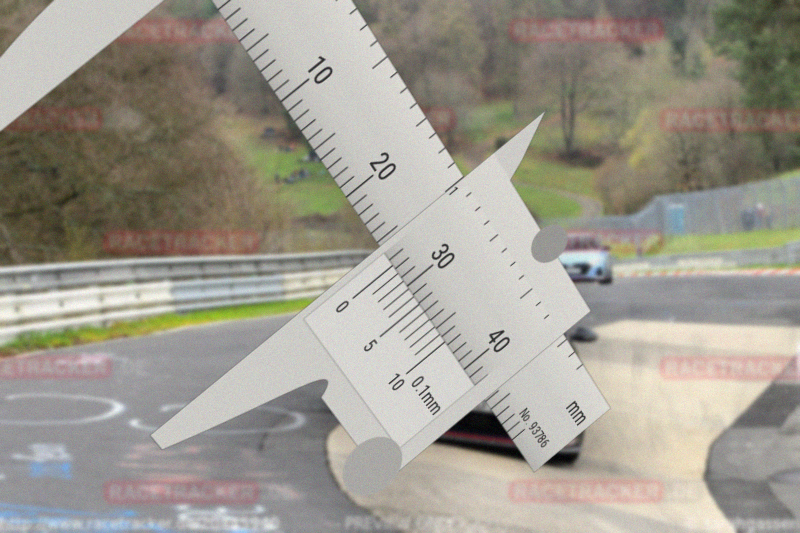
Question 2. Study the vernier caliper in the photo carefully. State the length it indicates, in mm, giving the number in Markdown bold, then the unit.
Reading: **27.6** mm
